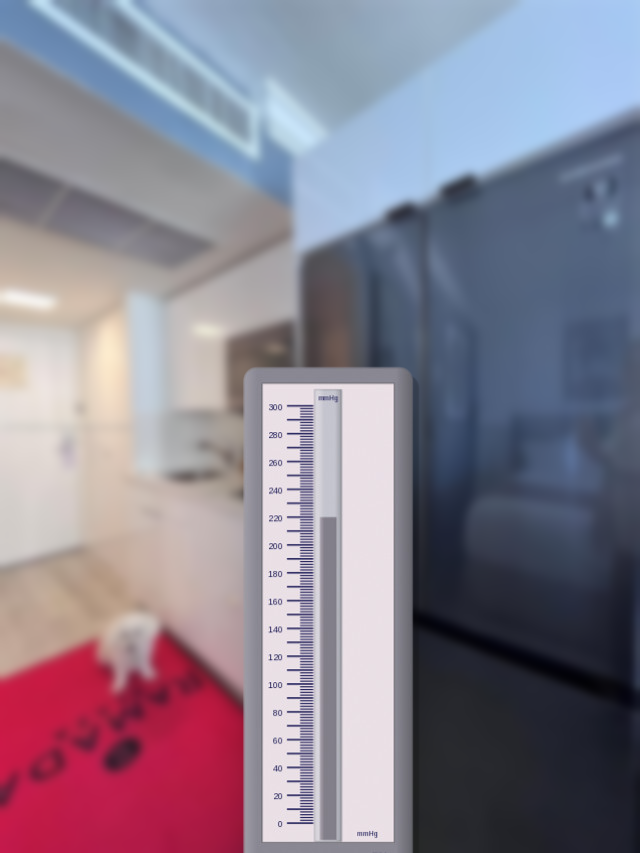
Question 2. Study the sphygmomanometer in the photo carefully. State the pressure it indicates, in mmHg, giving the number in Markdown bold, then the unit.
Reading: **220** mmHg
